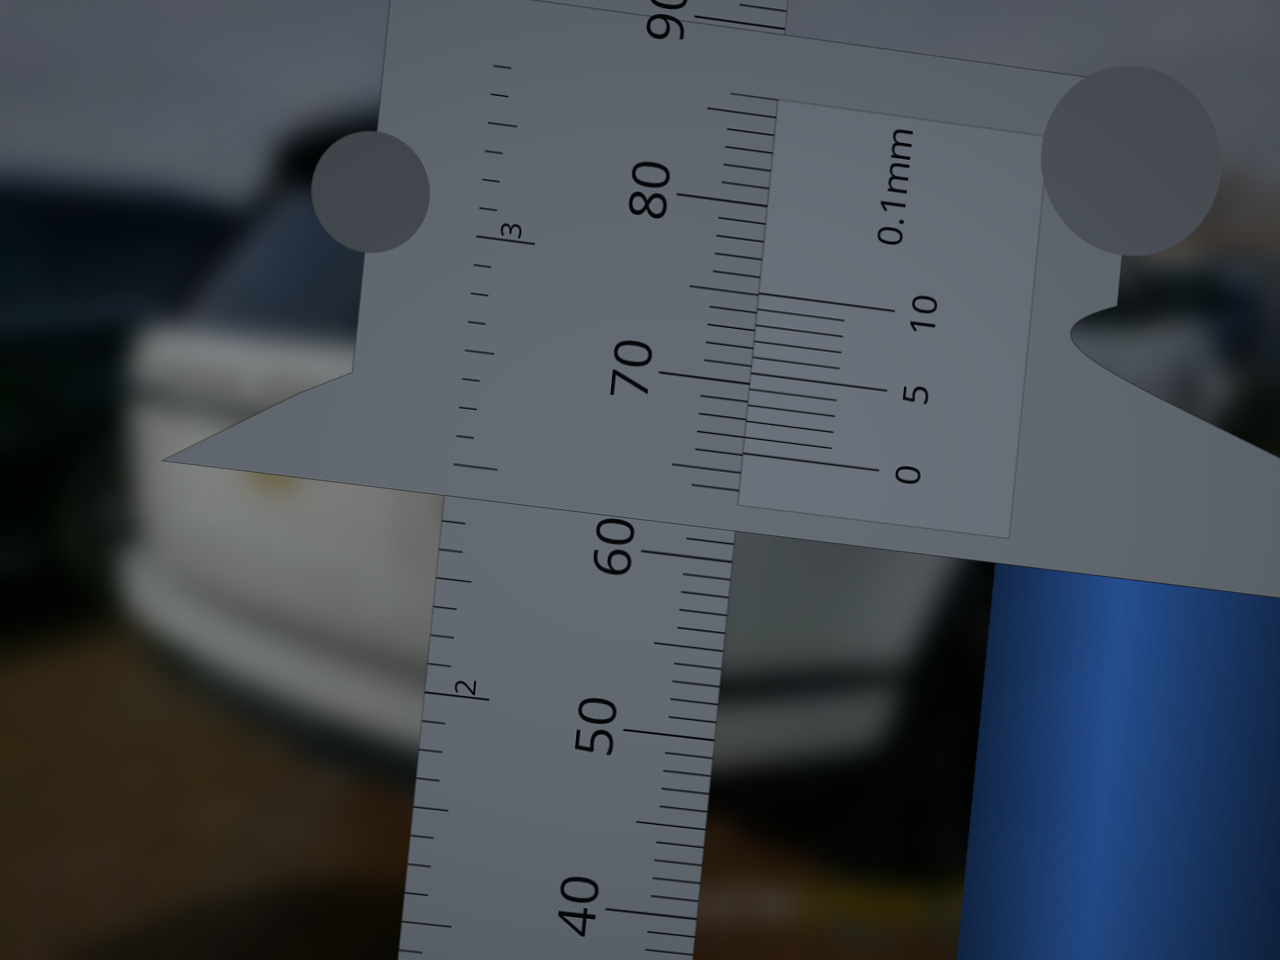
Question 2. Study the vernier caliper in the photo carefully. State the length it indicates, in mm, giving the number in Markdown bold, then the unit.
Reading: **66.1** mm
